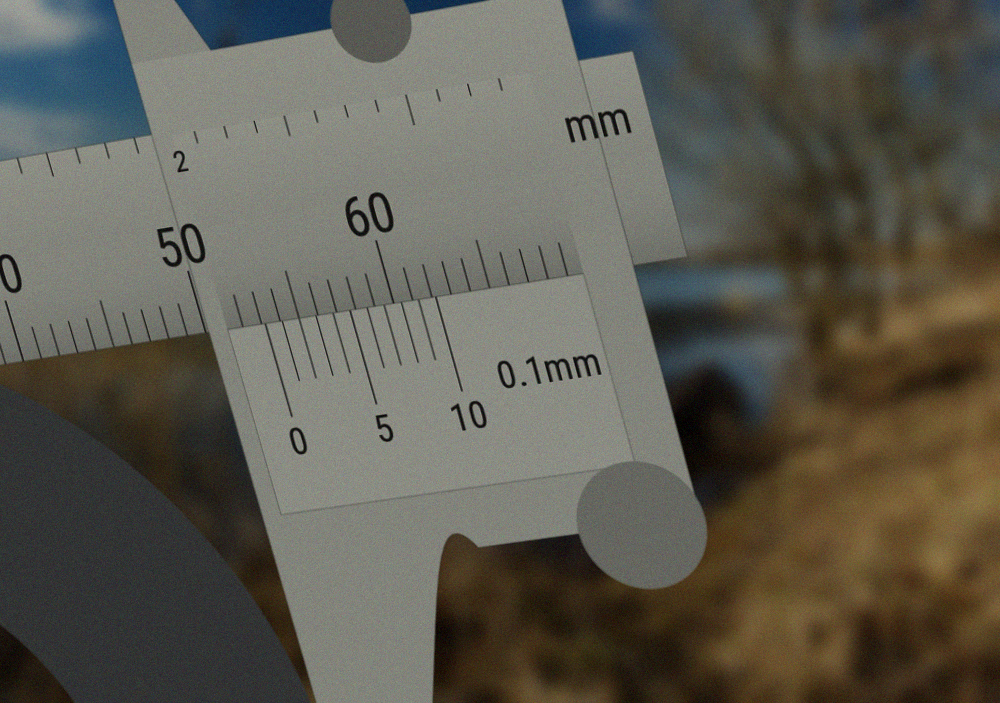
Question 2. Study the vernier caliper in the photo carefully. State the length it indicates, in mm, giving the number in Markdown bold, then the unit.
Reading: **53.2** mm
